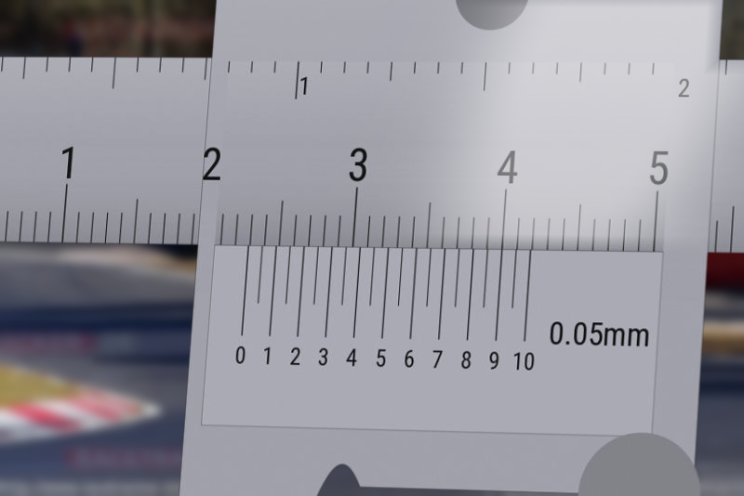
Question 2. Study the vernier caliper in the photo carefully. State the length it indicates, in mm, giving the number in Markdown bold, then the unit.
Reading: **22.9** mm
